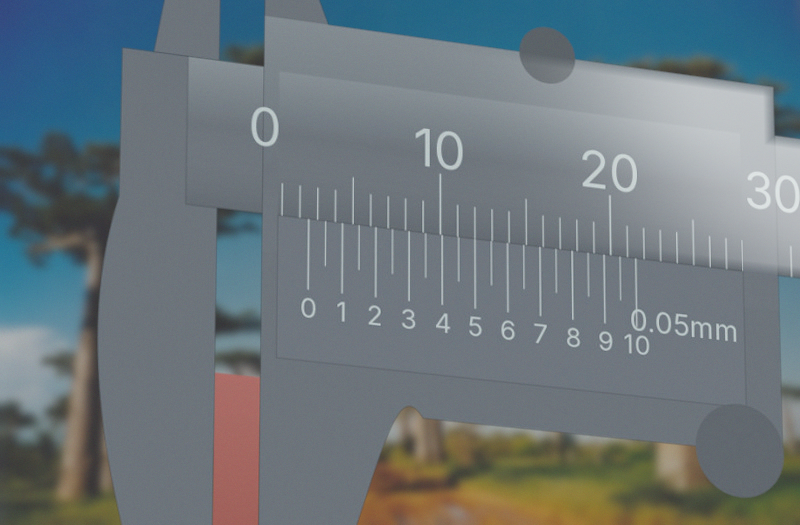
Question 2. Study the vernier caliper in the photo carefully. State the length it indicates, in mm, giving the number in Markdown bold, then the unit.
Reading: **2.5** mm
